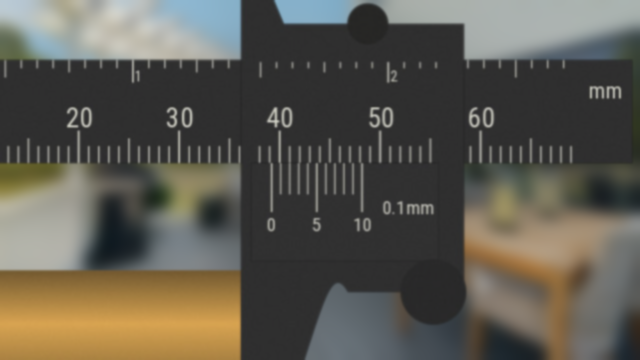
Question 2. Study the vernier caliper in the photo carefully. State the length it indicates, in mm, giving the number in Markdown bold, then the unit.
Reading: **39.2** mm
